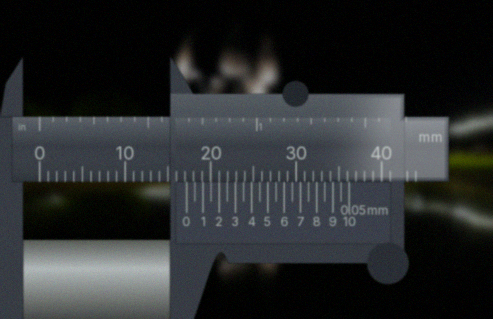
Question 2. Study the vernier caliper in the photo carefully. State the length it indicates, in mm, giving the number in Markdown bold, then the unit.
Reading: **17.2** mm
